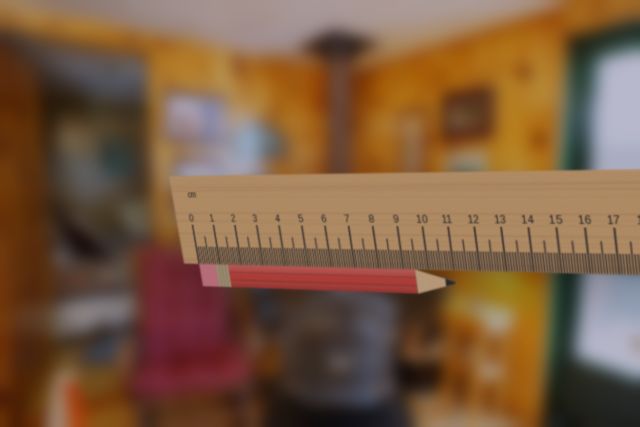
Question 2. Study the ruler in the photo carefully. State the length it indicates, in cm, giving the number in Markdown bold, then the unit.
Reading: **11** cm
